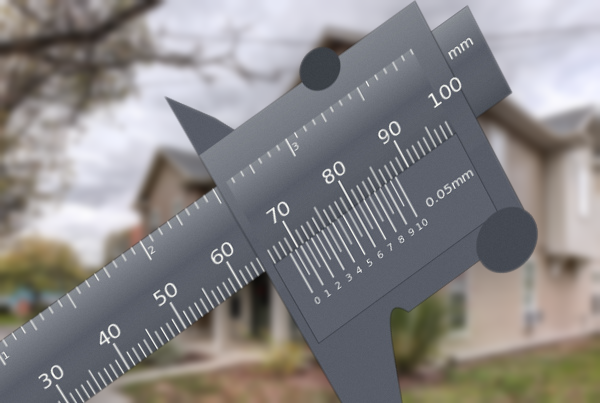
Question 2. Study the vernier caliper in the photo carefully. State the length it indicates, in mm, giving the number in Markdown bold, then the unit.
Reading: **68.6** mm
